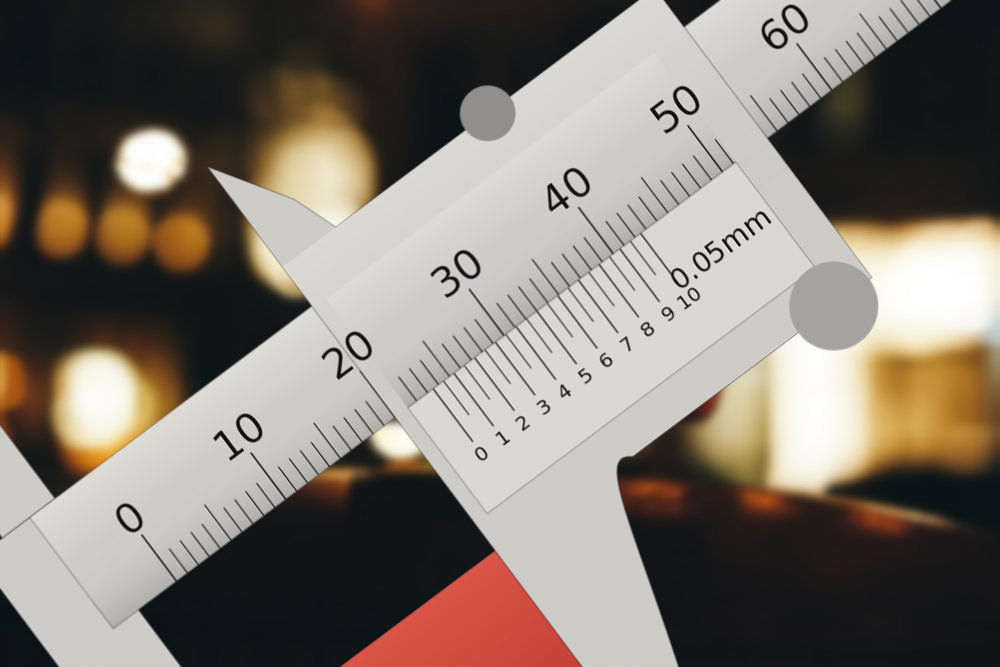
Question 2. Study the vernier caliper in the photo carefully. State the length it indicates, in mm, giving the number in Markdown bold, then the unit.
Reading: **23.5** mm
